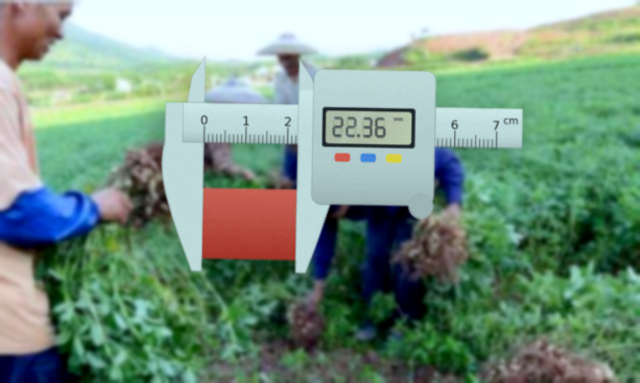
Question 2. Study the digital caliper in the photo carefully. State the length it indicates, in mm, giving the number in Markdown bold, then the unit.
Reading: **22.36** mm
